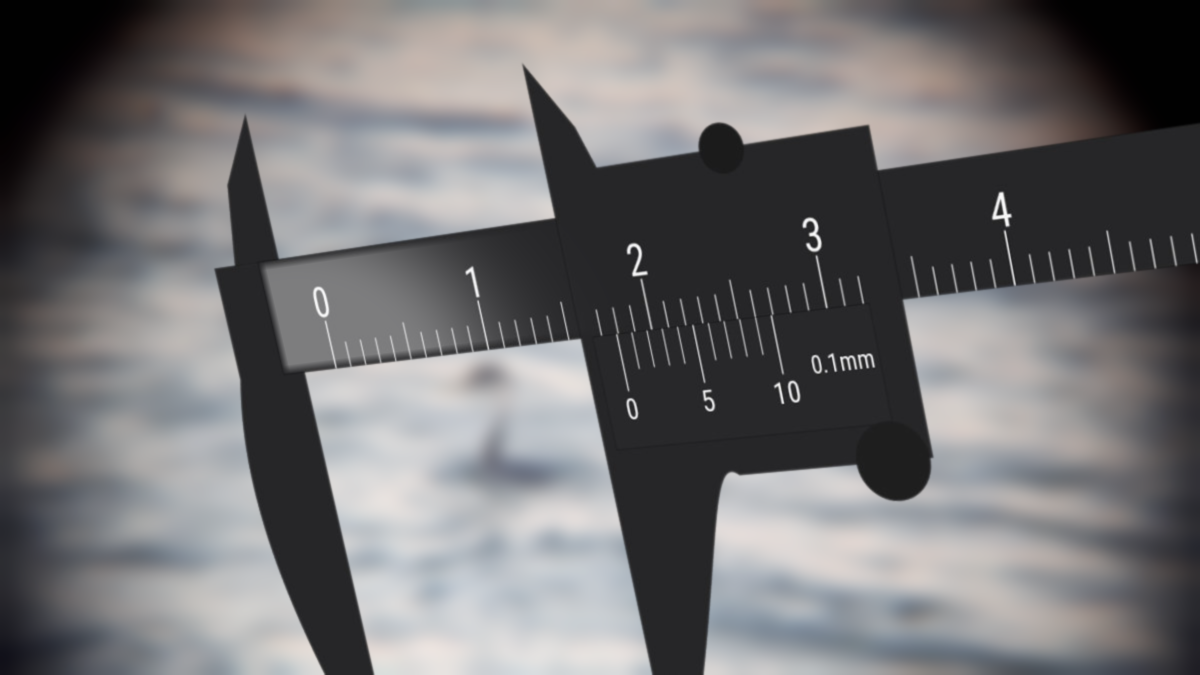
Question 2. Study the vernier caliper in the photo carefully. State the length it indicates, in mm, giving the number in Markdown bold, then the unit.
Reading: **17.9** mm
